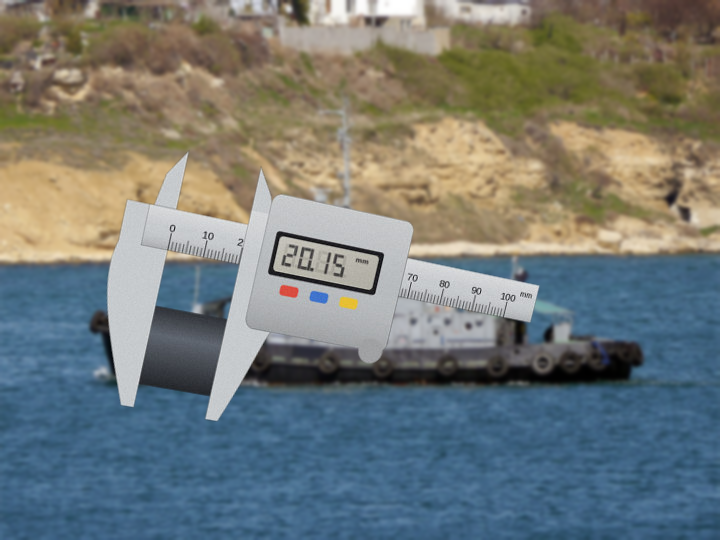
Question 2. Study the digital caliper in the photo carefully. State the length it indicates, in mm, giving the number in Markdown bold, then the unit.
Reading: **20.15** mm
